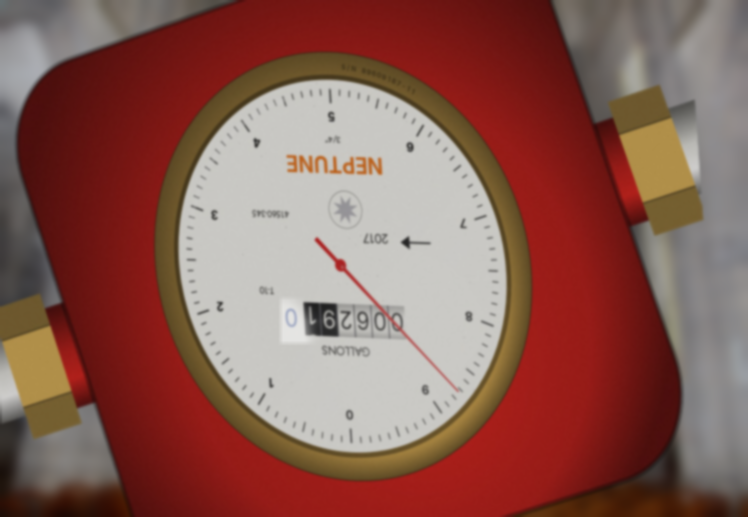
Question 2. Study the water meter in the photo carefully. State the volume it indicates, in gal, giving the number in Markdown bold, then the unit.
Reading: **62908.7** gal
